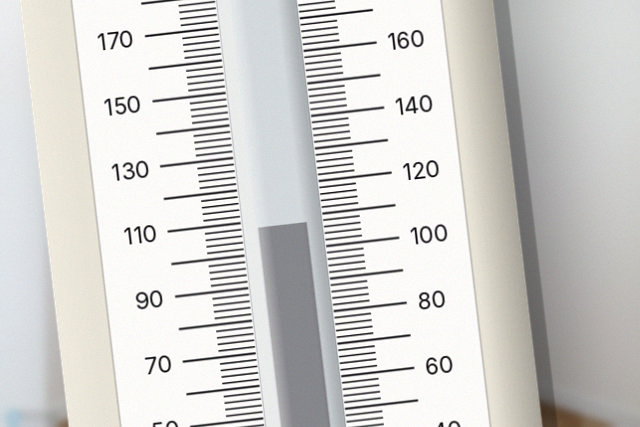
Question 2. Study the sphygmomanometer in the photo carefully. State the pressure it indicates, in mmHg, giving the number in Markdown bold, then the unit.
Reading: **108** mmHg
